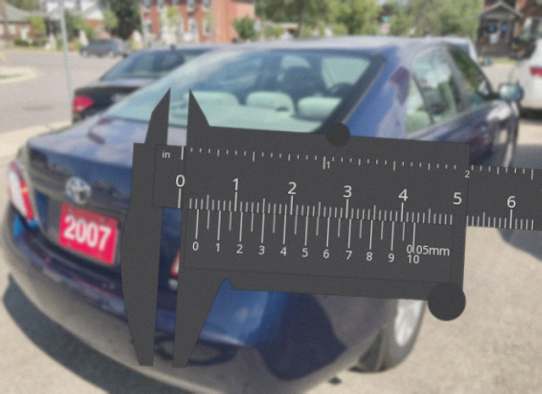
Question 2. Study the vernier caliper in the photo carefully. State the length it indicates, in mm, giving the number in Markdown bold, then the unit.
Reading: **3.4** mm
